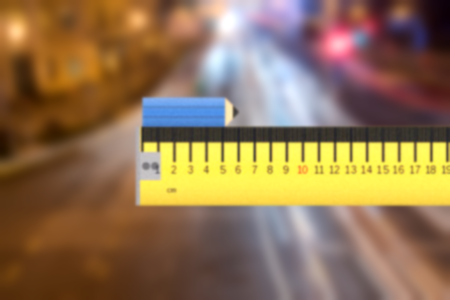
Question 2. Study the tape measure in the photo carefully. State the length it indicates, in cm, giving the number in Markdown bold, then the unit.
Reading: **6** cm
